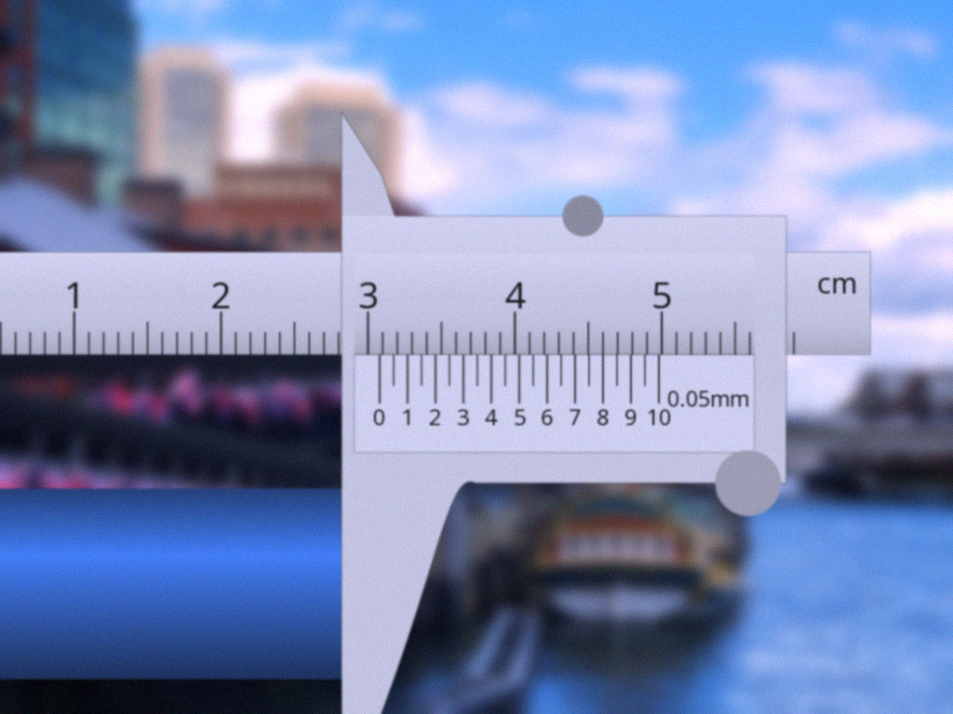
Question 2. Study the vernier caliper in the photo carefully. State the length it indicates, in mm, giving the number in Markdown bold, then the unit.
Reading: **30.8** mm
